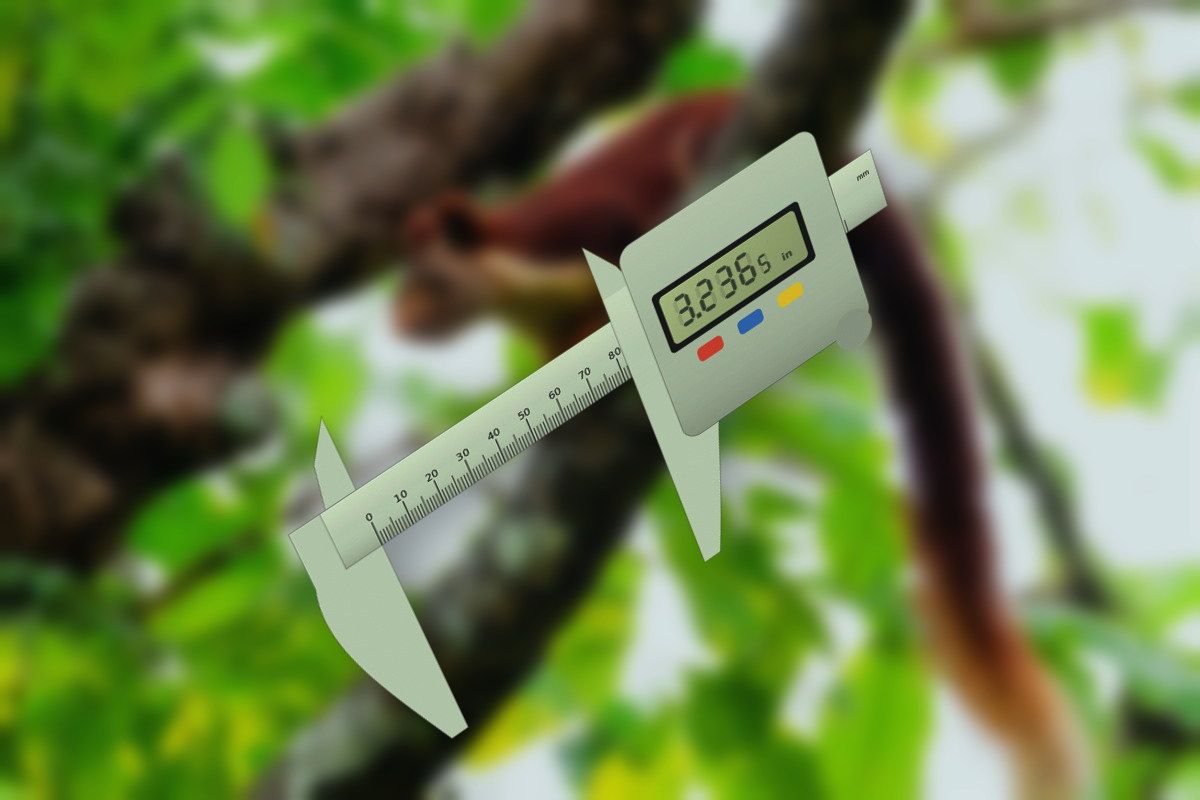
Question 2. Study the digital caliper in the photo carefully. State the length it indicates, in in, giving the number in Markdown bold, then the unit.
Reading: **3.2365** in
